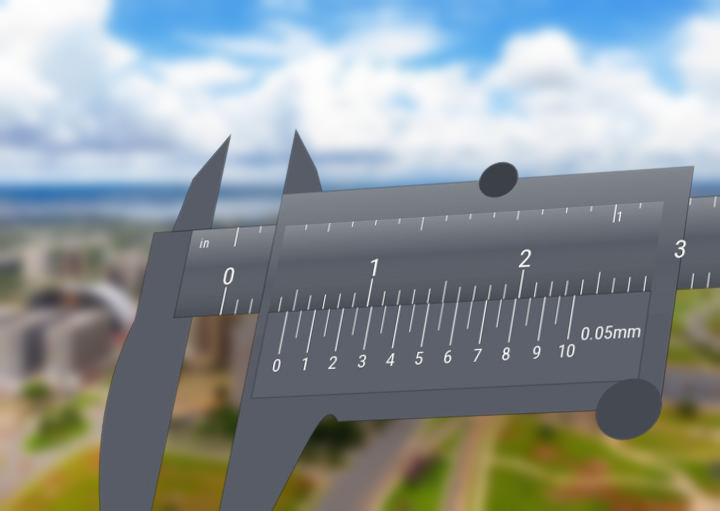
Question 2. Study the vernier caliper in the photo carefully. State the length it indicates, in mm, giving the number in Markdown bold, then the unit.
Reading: **4.6** mm
